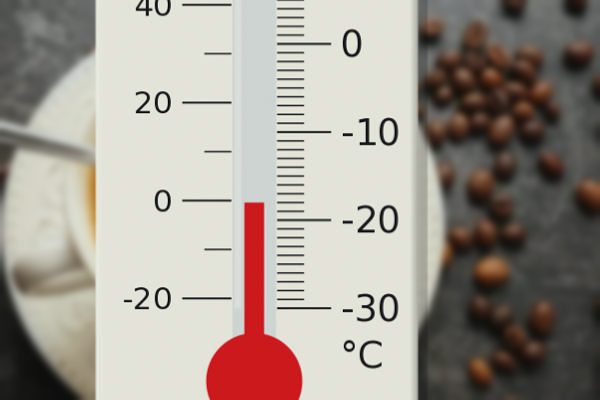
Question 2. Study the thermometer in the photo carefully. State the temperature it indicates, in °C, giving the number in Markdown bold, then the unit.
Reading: **-18** °C
